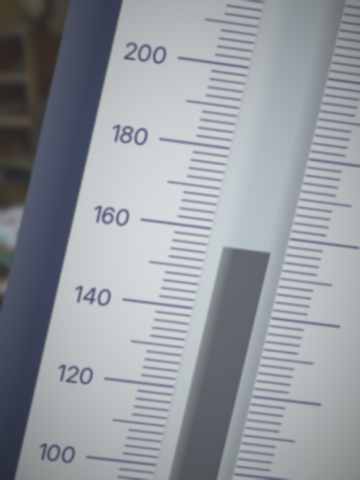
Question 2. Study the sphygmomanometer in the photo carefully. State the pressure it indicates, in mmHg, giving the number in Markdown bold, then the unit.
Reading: **156** mmHg
